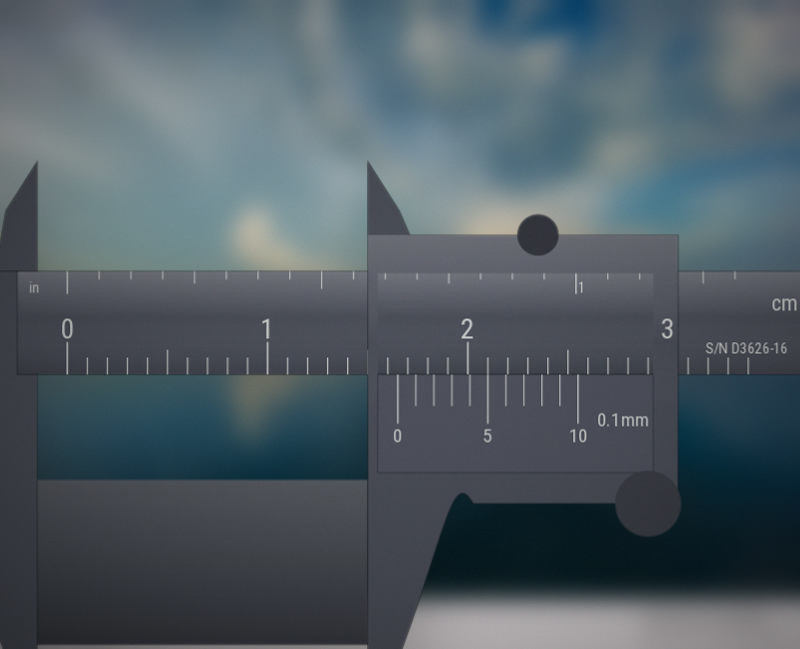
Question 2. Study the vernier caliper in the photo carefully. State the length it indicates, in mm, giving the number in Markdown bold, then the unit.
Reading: **16.5** mm
